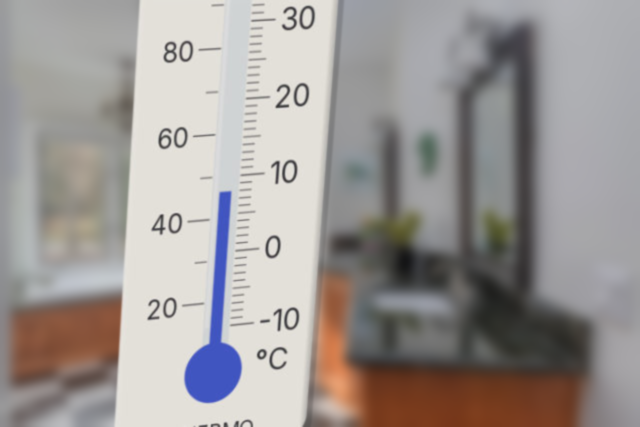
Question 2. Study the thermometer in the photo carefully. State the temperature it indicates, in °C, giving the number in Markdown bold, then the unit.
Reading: **8** °C
